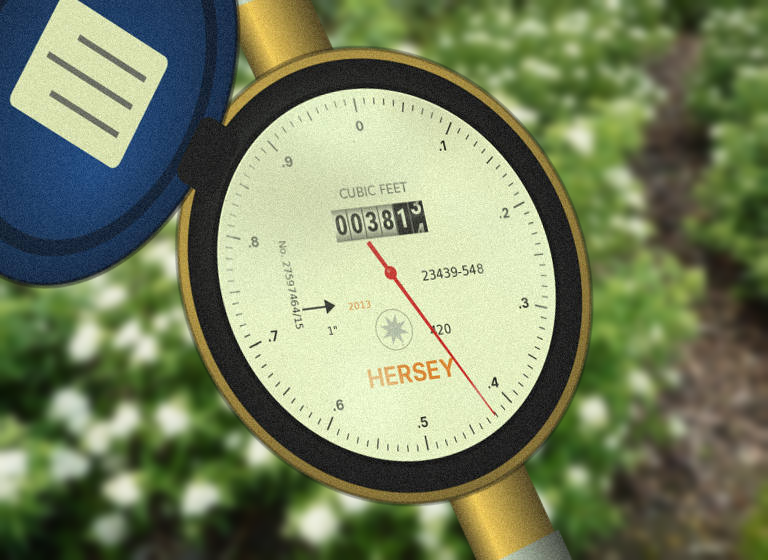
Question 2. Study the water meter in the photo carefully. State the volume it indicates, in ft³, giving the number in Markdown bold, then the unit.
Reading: **3813.42** ft³
